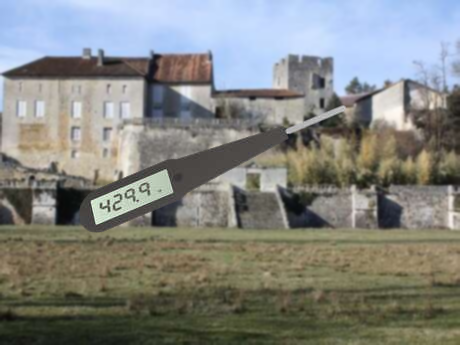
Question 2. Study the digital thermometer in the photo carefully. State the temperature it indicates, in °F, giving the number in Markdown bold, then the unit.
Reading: **429.9** °F
